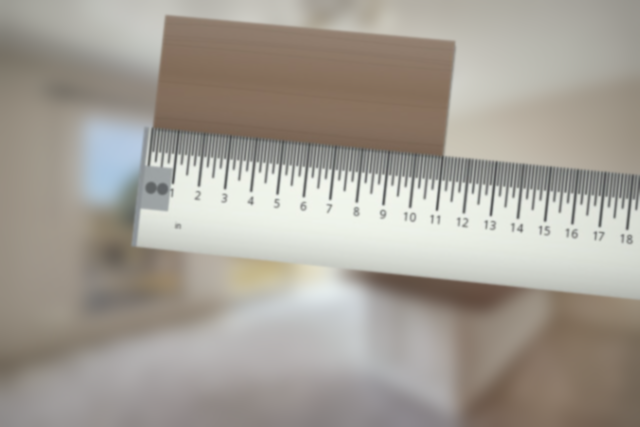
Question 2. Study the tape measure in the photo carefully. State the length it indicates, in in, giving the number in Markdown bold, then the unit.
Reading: **11** in
